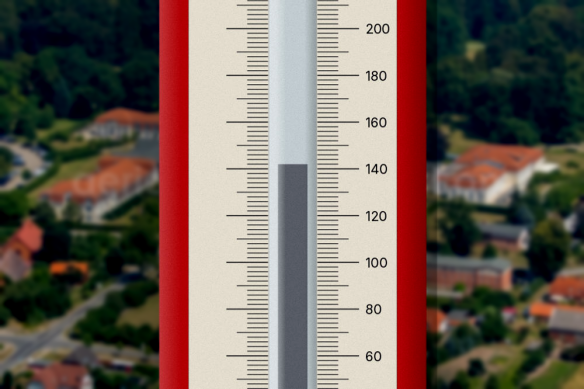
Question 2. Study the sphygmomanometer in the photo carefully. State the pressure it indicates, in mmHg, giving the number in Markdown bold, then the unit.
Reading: **142** mmHg
